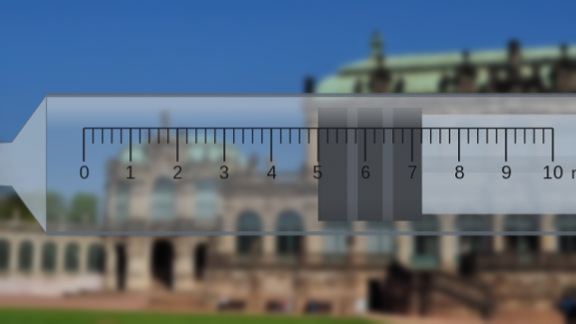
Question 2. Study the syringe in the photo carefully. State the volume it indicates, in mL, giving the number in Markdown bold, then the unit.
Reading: **5** mL
